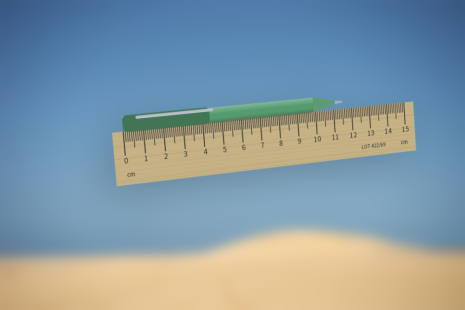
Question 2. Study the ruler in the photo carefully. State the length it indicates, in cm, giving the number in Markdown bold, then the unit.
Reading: **11.5** cm
